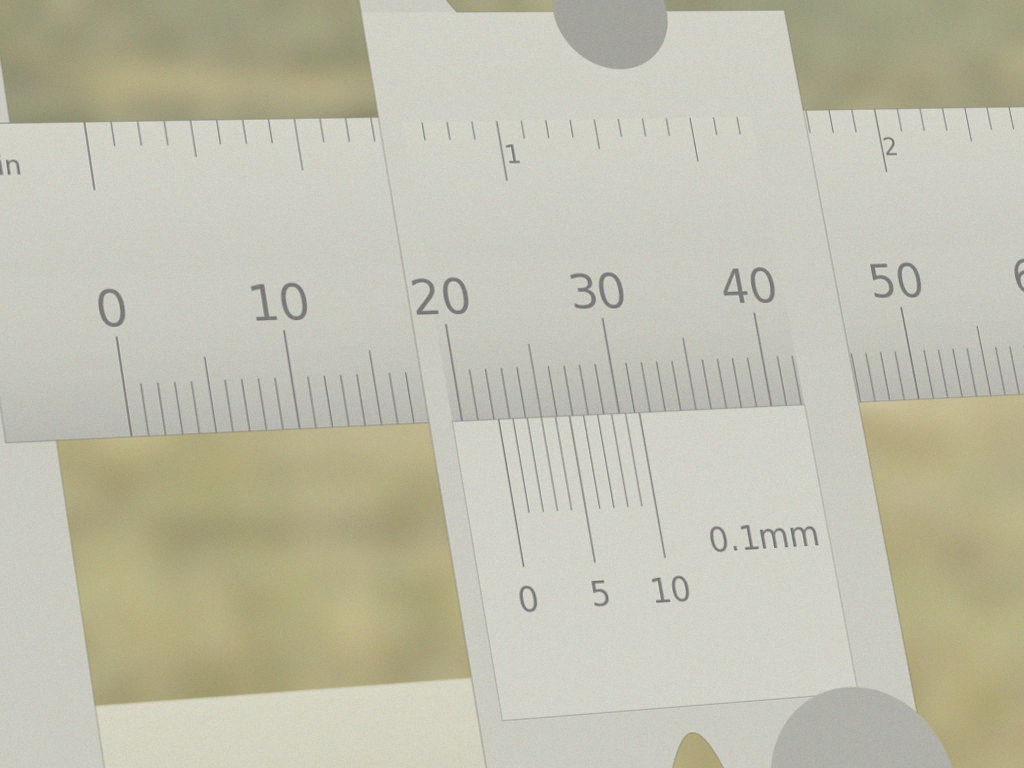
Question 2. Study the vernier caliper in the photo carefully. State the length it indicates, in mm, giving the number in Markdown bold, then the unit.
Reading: **22.3** mm
